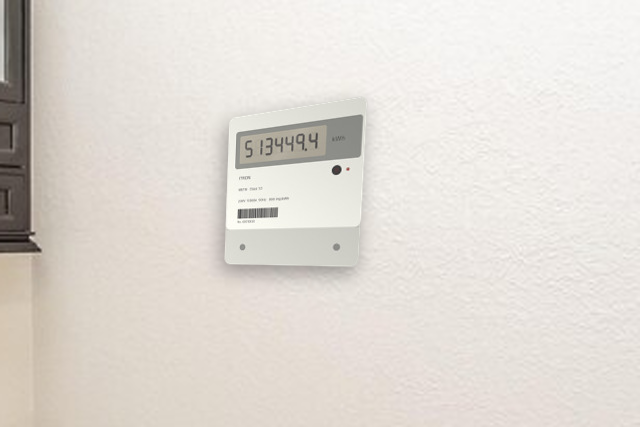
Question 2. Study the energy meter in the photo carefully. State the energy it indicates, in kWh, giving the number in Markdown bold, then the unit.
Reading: **513449.4** kWh
